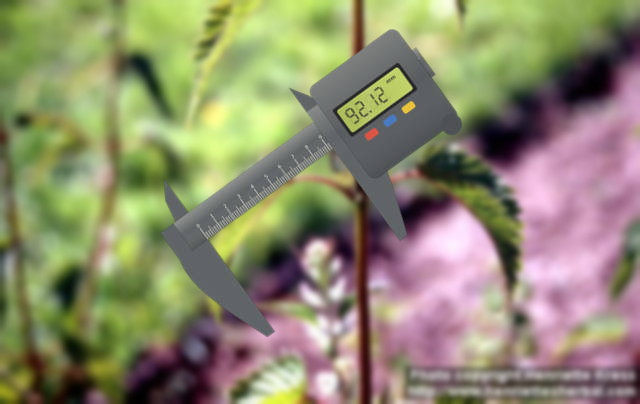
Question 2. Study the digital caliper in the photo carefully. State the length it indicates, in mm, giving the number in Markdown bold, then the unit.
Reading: **92.12** mm
